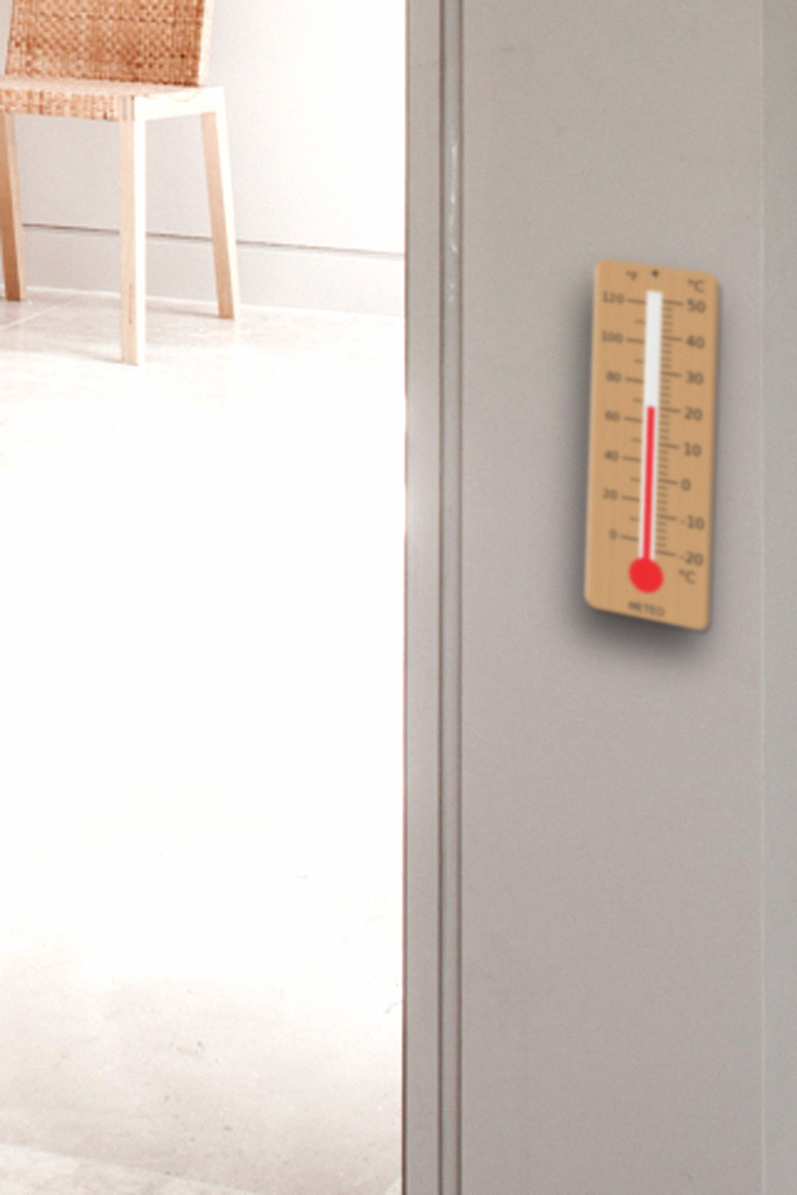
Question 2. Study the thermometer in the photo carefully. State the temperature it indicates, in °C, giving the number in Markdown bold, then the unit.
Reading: **20** °C
